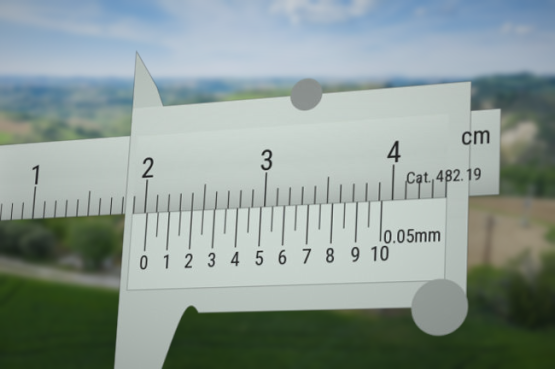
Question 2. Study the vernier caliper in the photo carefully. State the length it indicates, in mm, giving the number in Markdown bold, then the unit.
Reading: **20.2** mm
